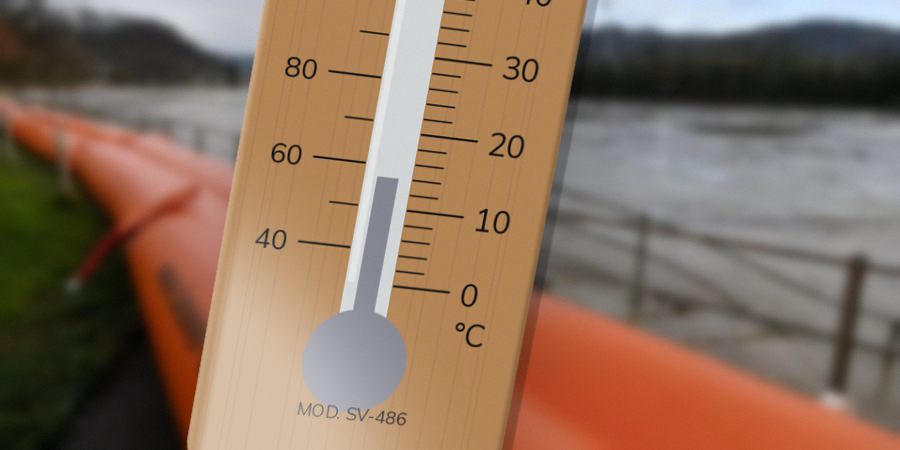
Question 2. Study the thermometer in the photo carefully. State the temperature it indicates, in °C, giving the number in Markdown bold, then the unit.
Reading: **14** °C
